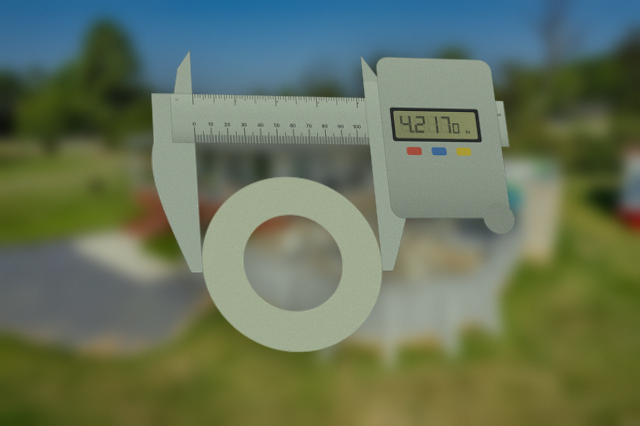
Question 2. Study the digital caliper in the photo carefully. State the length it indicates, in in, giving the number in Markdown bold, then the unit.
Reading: **4.2170** in
